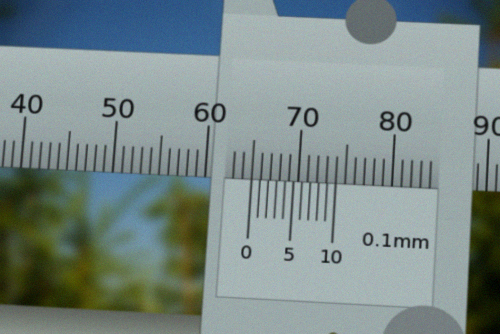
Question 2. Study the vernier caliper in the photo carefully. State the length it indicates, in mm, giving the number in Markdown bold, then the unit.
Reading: **65.0** mm
